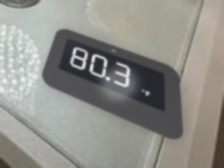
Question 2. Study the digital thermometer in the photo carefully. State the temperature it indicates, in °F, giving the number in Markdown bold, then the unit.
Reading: **80.3** °F
